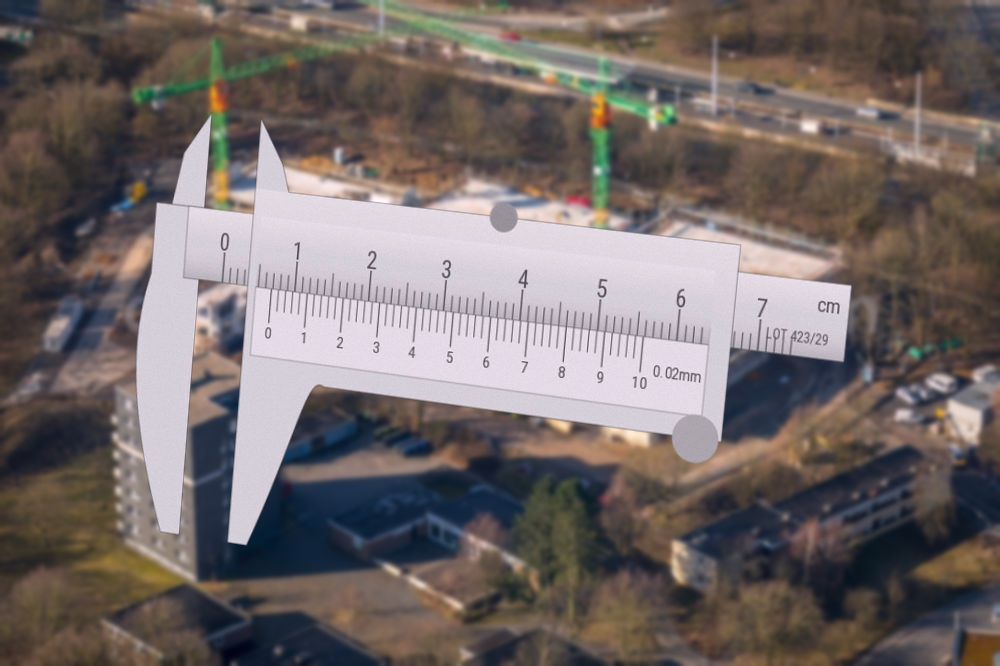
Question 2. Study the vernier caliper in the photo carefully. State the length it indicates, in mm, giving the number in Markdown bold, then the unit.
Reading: **6.8** mm
